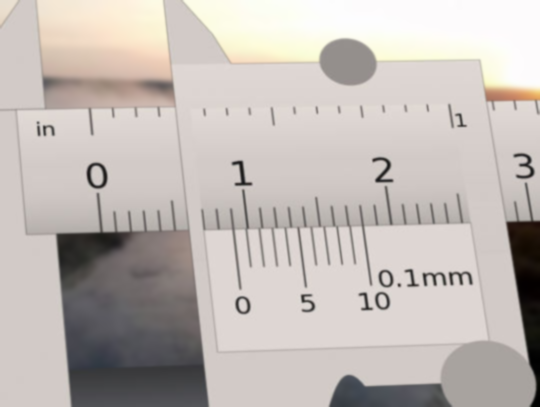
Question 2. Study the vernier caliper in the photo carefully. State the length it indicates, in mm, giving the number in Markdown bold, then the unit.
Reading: **9.0** mm
